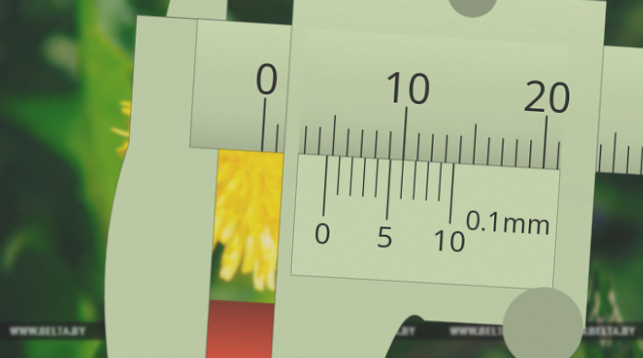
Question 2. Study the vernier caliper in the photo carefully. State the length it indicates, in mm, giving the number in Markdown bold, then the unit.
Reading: **4.6** mm
